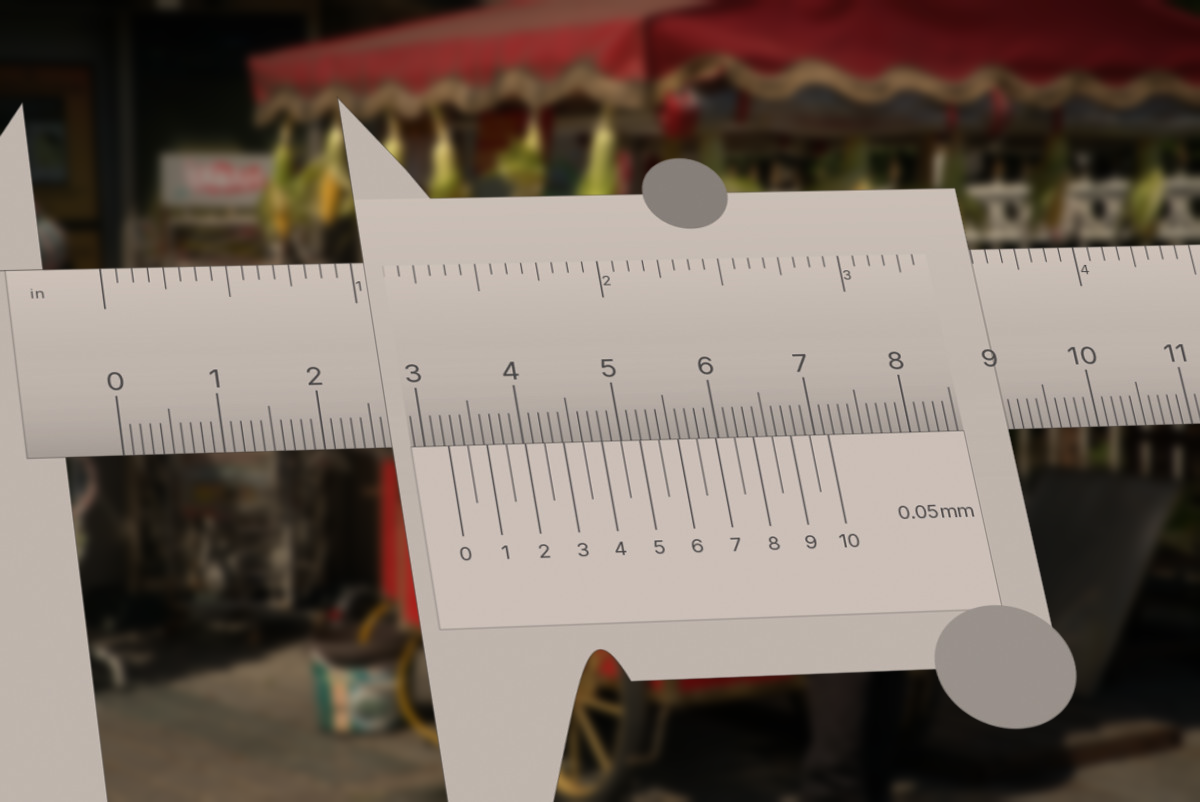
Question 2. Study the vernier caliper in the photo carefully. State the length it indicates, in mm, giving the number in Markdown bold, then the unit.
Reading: **32.4** mm
